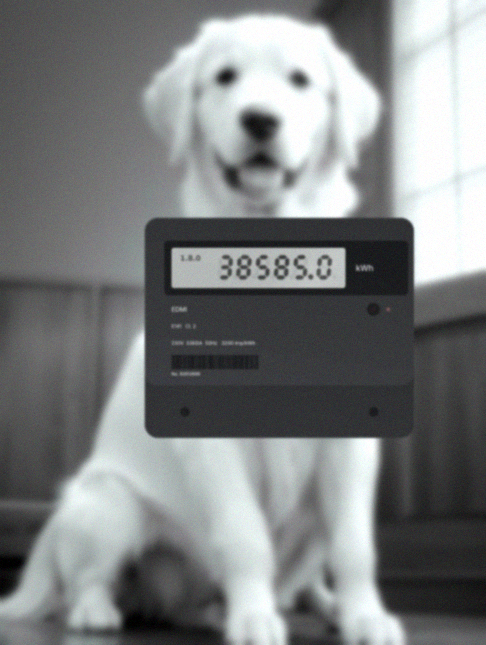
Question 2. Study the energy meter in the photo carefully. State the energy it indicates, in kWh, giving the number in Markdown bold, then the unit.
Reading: **38585.0** kWh
